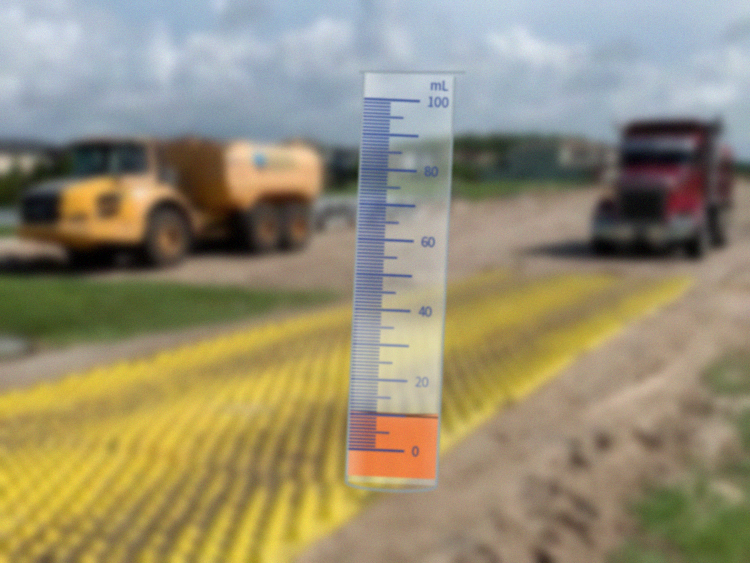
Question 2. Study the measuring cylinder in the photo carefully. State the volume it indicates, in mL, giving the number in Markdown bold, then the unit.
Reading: **10** mL
